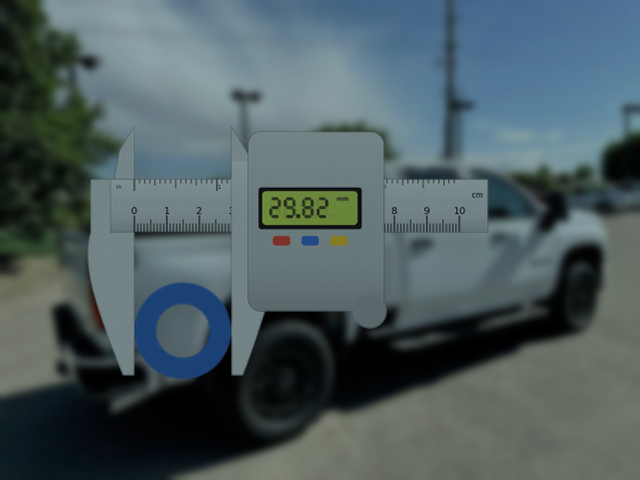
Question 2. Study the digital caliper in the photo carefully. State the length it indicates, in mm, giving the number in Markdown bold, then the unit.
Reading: **29.82** mm
